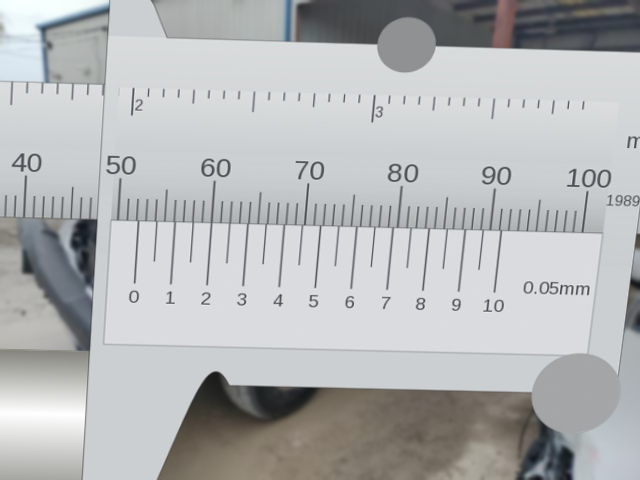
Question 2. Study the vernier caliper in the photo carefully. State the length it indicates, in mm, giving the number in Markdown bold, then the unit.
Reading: **52.2** mm
